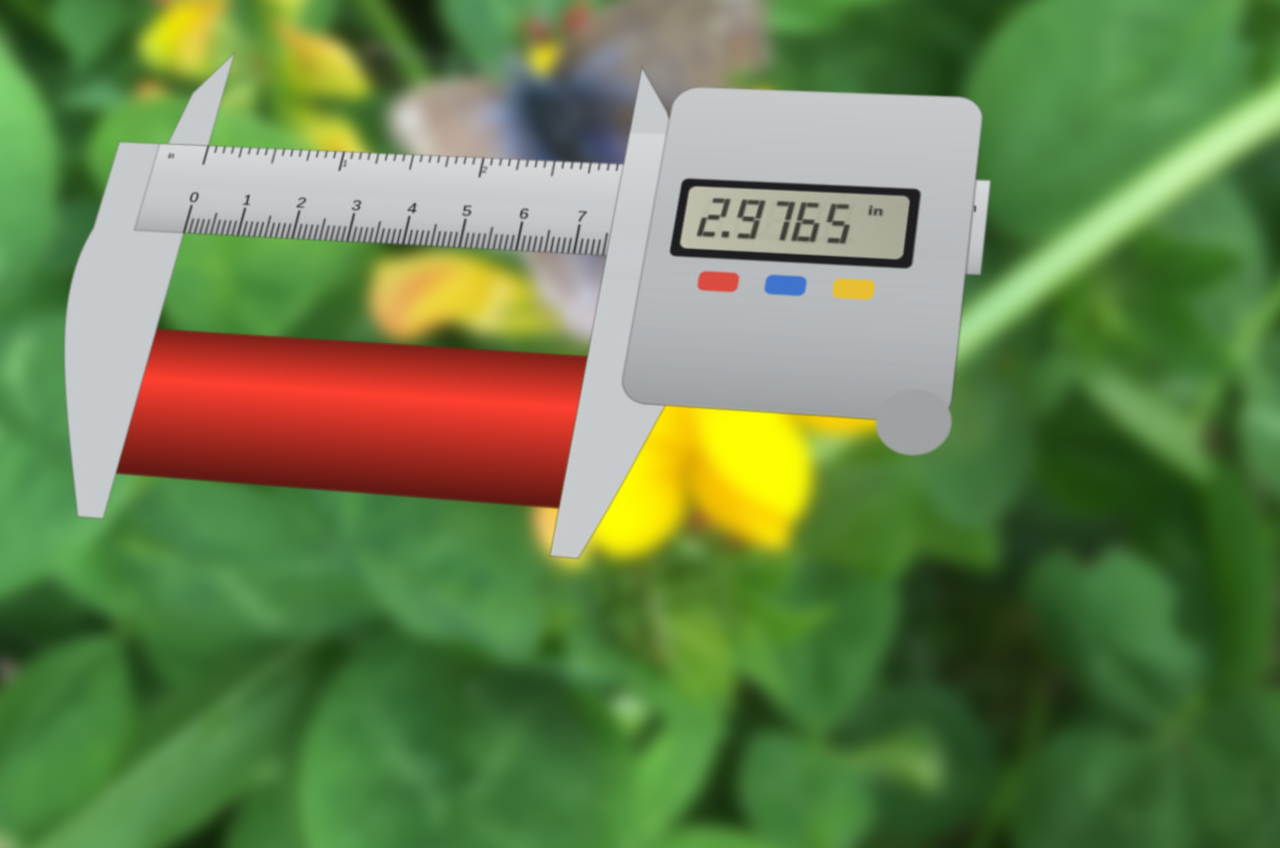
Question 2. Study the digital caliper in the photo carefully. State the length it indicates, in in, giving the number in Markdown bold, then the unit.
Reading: **2.9765** in
